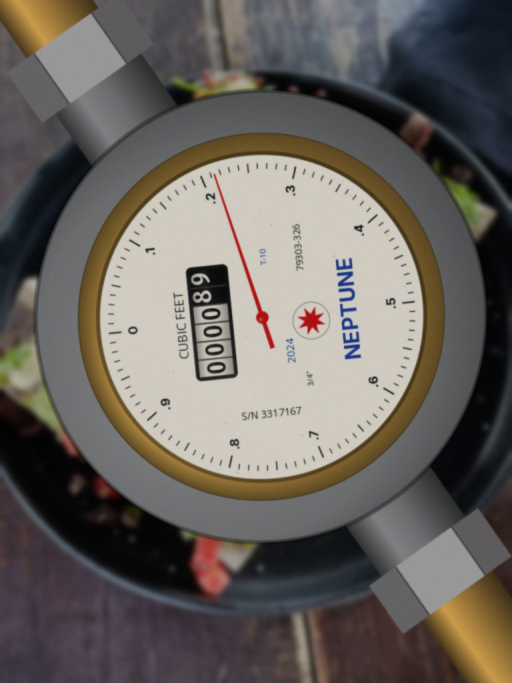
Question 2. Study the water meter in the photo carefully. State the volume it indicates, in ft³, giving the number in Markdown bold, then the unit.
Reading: **89.21** ft³
